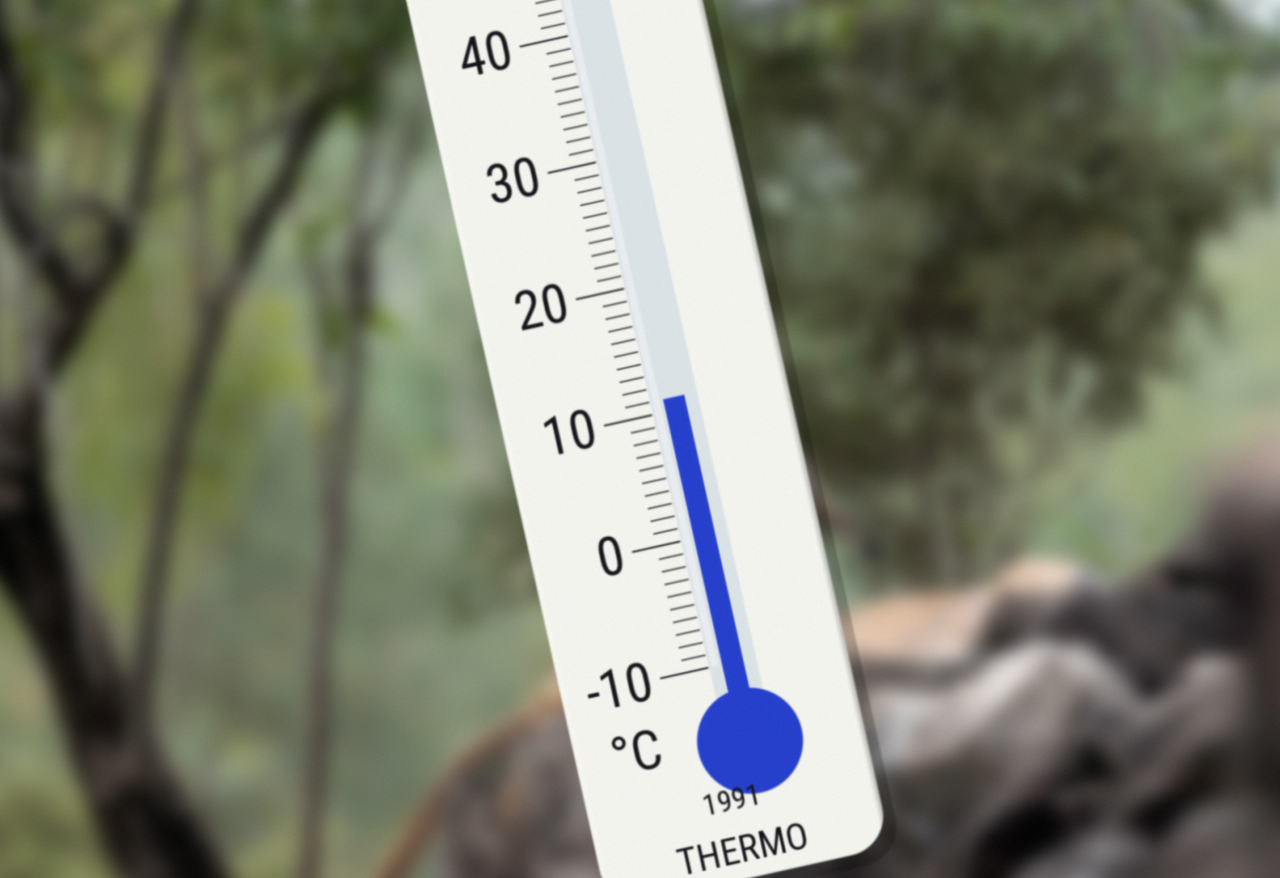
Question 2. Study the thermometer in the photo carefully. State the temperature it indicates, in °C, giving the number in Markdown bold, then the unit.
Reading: **11** °C
